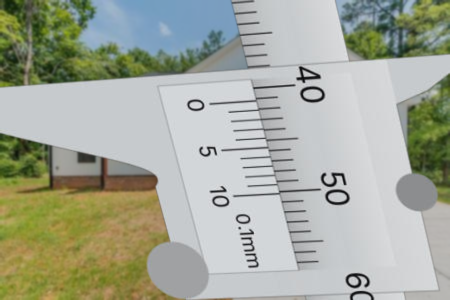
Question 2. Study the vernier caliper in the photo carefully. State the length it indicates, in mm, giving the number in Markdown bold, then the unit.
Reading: **41.2** mm
